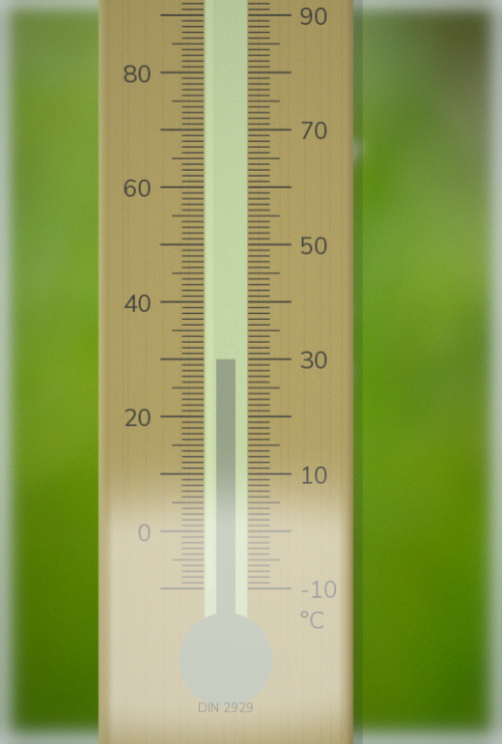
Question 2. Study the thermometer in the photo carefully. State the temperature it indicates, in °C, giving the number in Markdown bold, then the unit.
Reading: **30** °C
